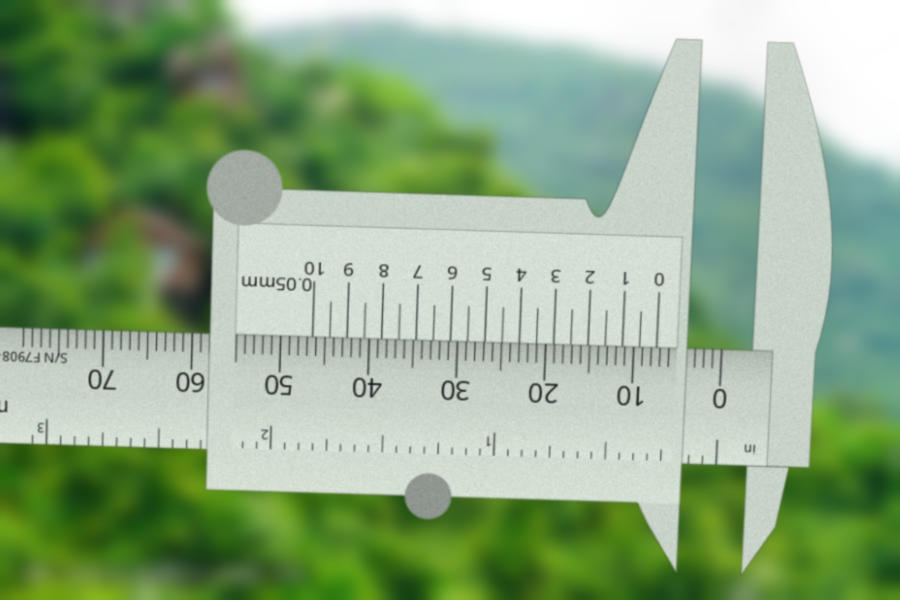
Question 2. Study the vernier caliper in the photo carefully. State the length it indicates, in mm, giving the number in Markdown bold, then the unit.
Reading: **7.4** mm
